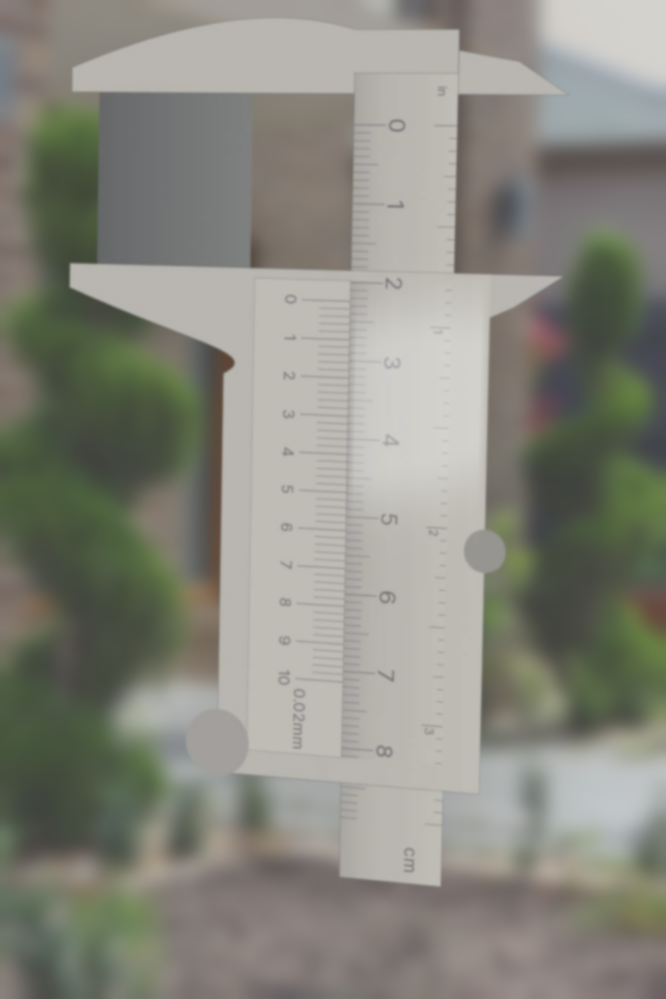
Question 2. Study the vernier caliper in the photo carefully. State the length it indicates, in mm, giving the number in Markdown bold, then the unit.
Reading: **22.4** mm
